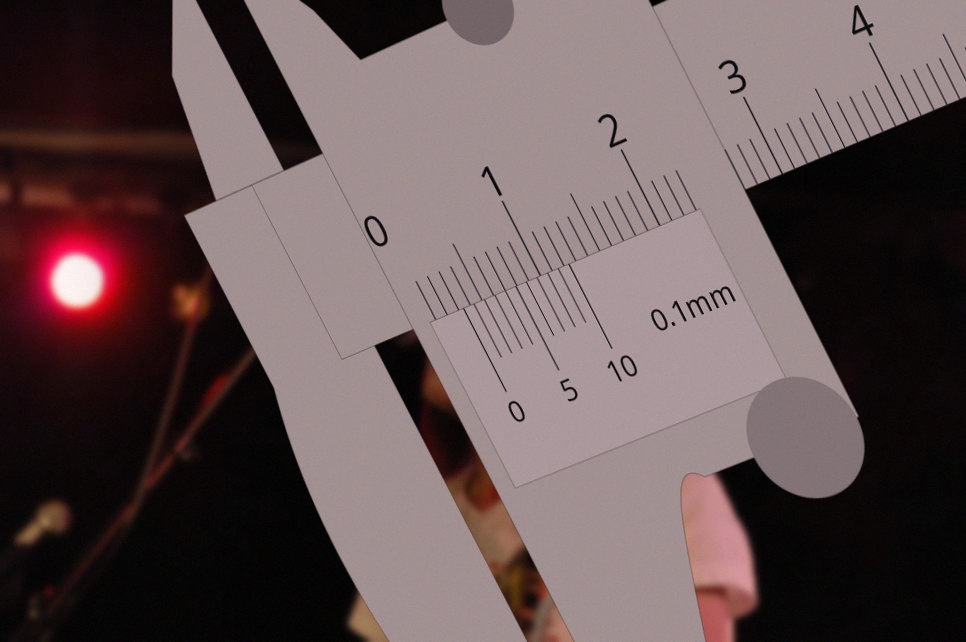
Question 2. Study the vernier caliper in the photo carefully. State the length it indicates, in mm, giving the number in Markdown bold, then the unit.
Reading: **3.4** mm
